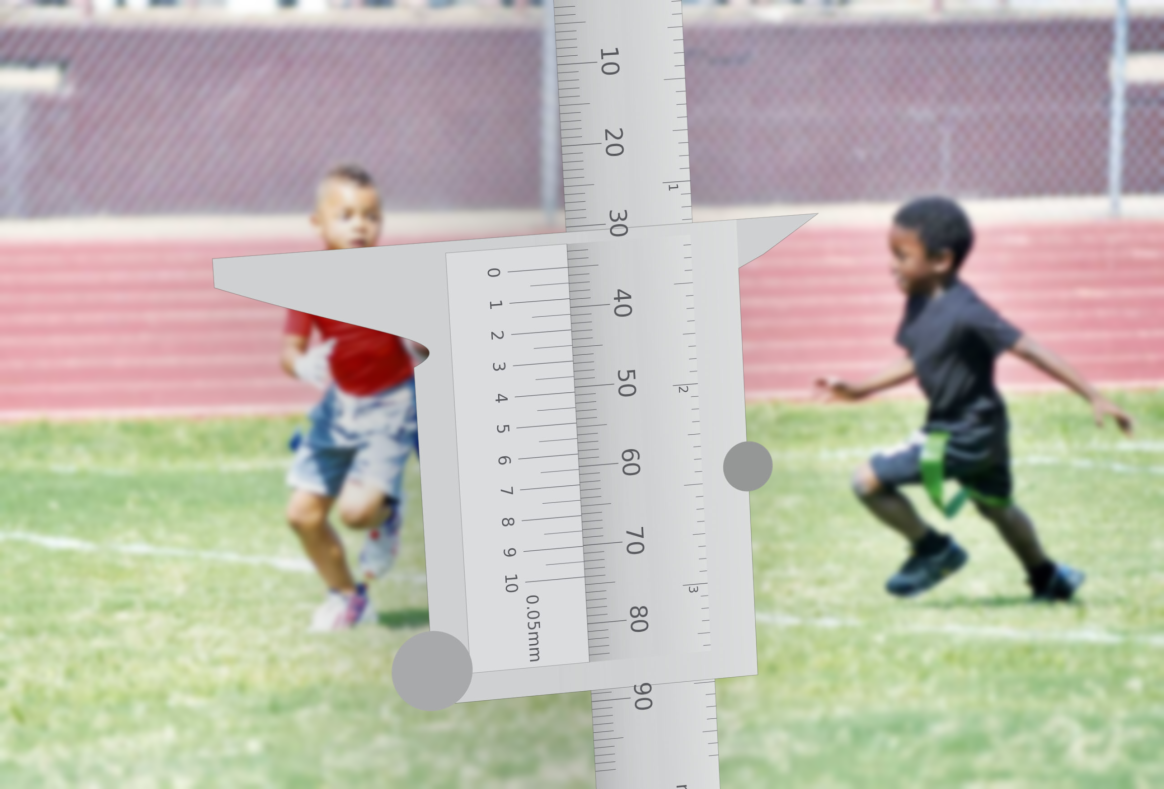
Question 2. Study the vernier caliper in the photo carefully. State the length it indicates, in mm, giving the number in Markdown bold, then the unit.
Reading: **35.0** mm
